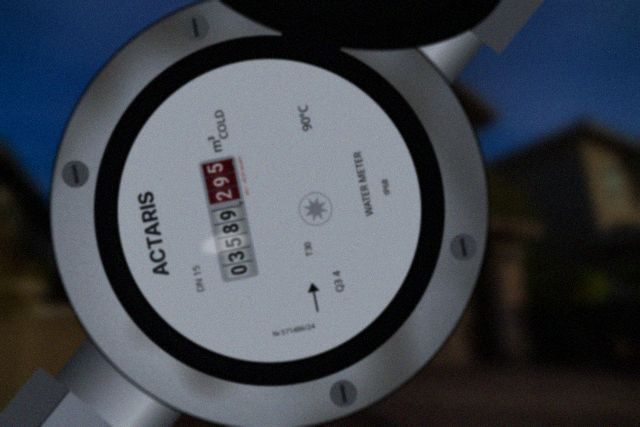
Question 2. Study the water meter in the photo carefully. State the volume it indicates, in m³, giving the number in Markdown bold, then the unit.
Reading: **3589.295** m³
